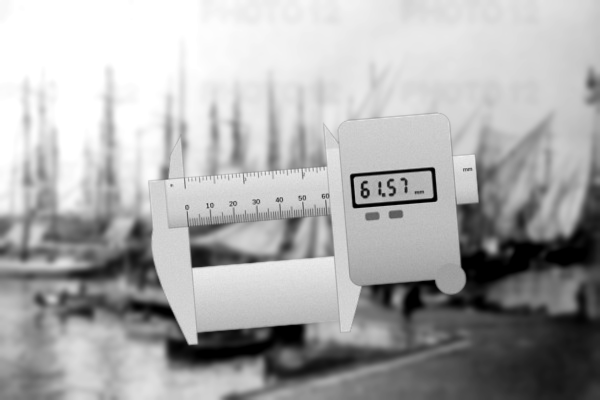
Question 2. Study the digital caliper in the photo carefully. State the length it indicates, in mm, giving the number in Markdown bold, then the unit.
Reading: **61.57** mm
